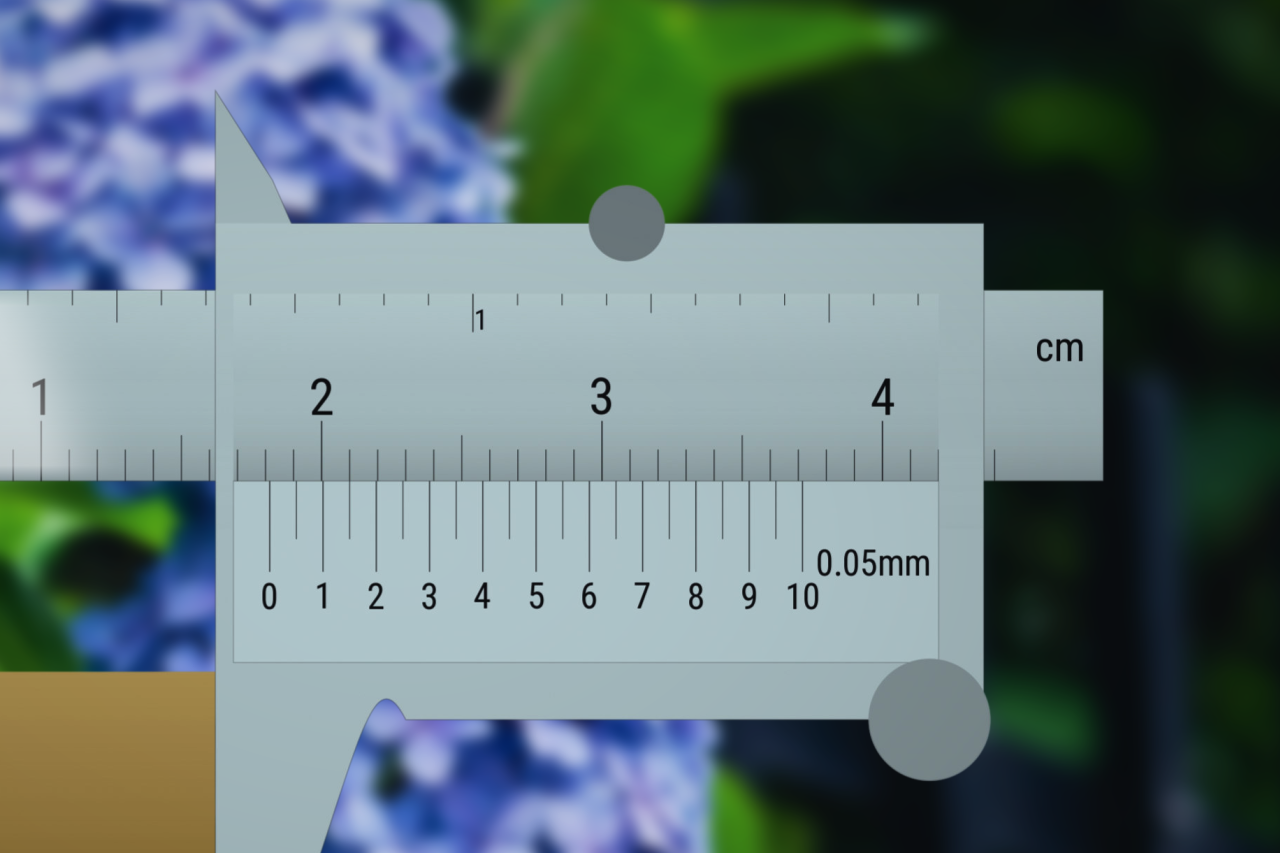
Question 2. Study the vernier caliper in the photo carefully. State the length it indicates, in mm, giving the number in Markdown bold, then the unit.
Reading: **18.15** mm
